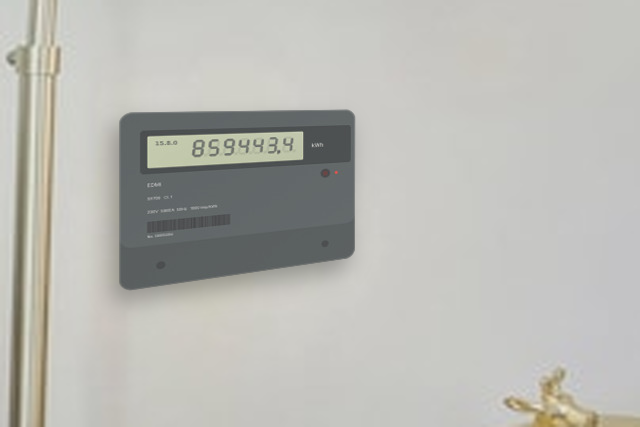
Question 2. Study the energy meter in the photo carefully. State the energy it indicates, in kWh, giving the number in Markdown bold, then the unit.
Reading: **859443.4** kWh
